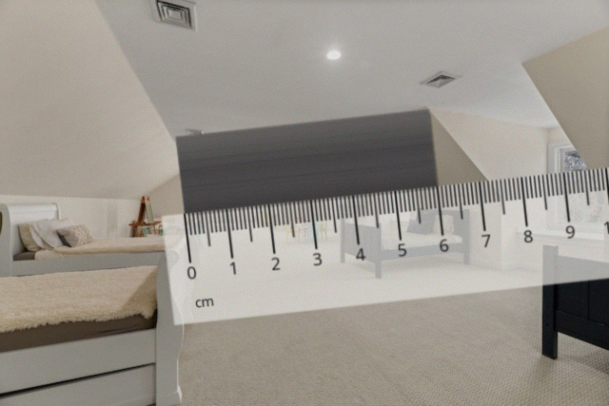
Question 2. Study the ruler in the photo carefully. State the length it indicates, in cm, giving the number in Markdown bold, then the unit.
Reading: **6** cm
